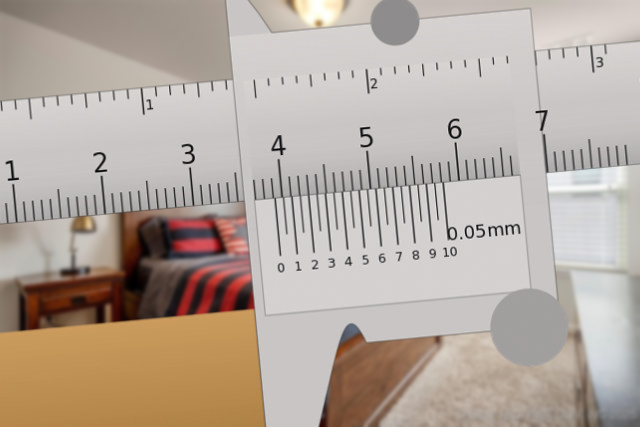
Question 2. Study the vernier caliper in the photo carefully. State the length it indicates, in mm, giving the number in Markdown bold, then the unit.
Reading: **39.2** mm
